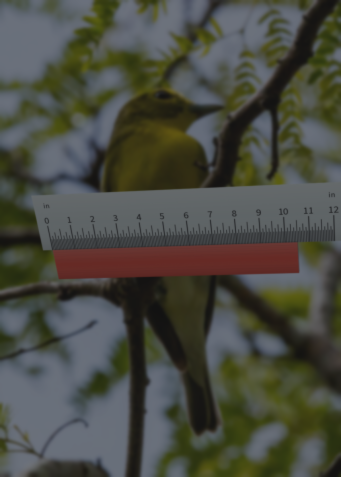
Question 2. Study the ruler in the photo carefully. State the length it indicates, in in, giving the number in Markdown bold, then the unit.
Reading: **10.5** in
